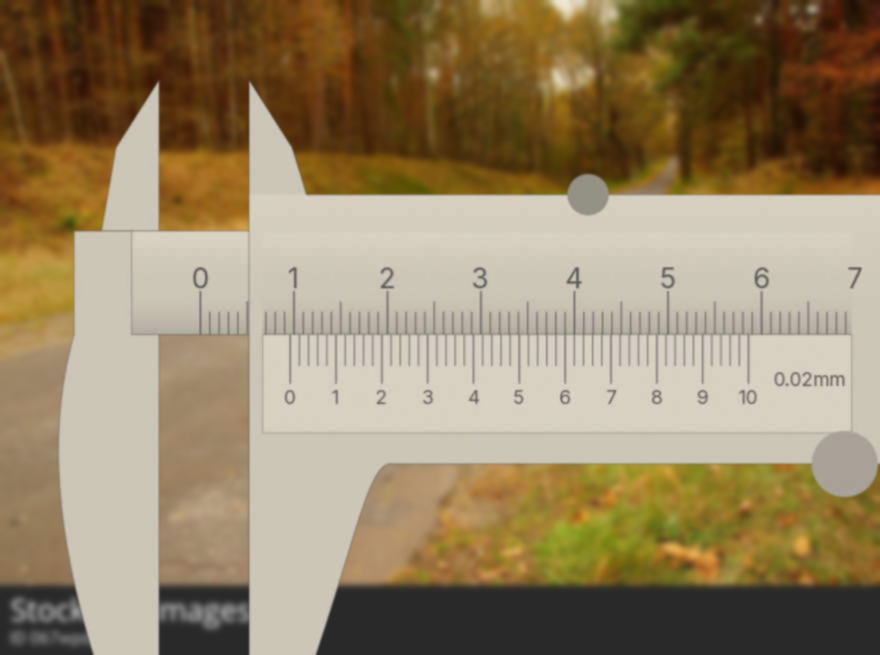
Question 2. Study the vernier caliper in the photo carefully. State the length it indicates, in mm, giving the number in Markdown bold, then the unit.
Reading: **9.6** mm
